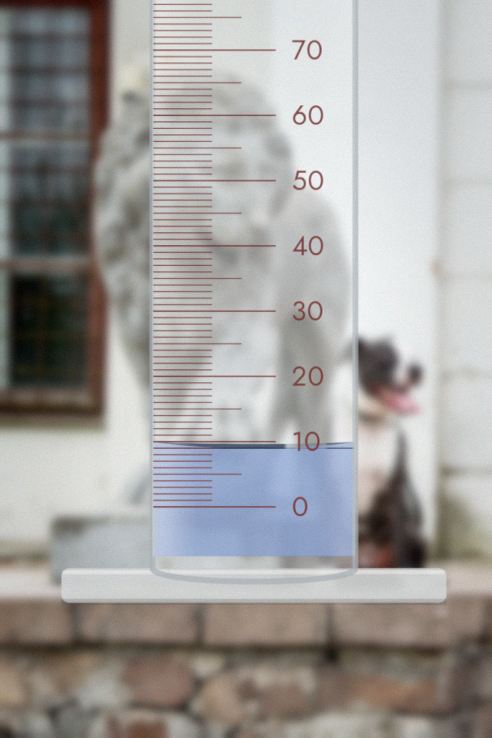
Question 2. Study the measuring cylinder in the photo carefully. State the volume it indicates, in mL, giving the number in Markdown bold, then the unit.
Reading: **9** mL
